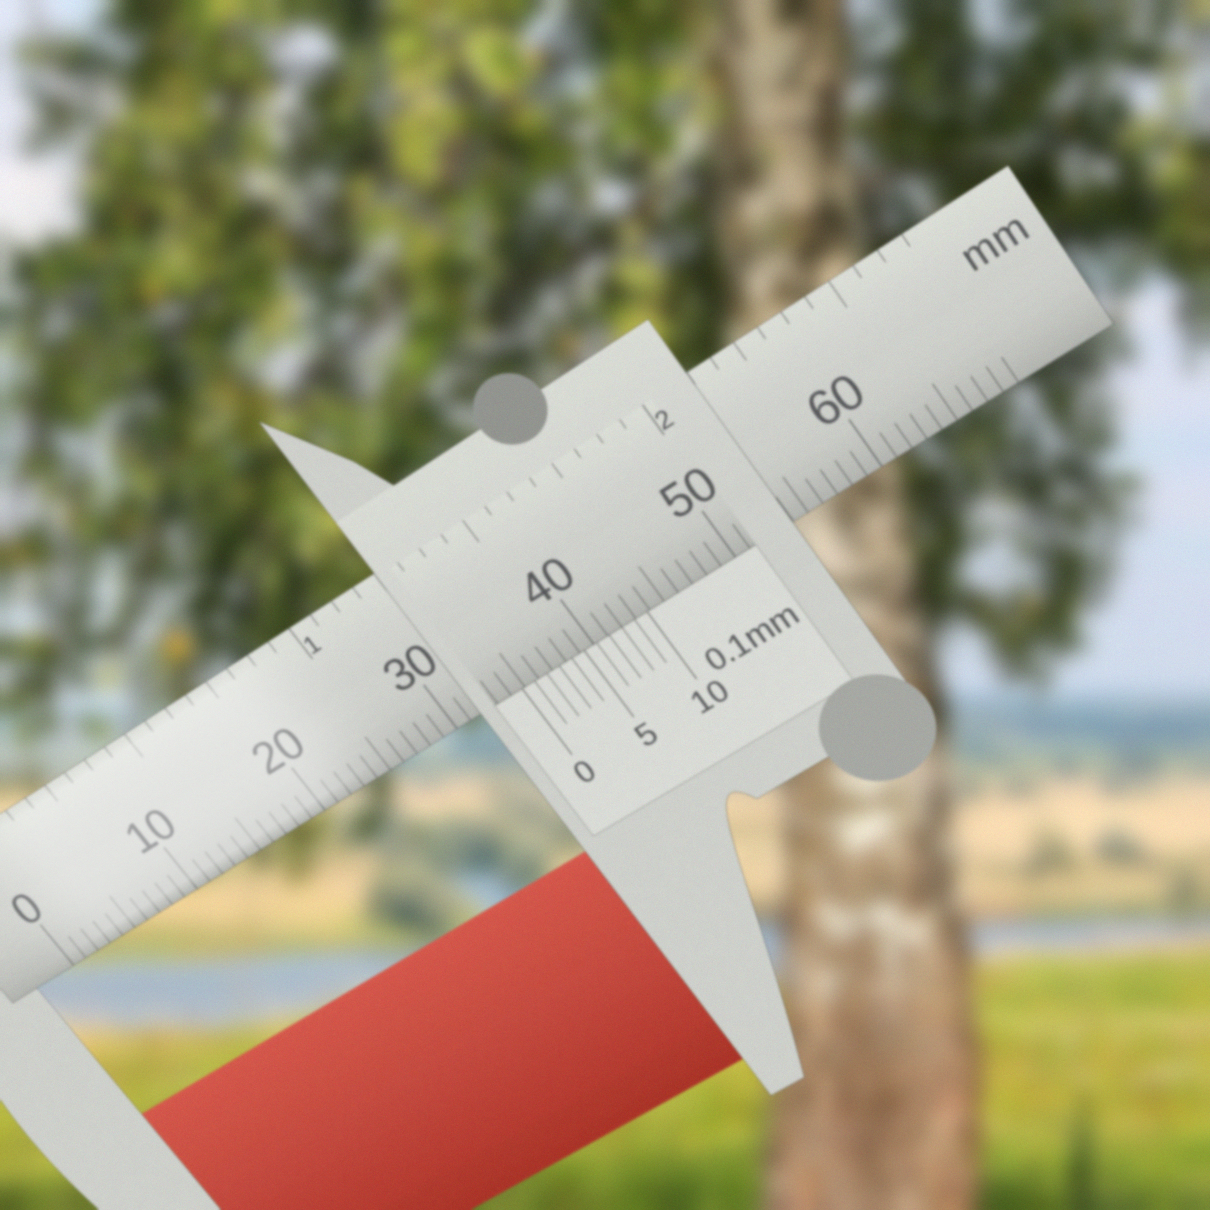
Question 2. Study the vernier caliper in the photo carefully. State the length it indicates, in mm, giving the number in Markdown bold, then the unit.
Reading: **34.8** mm
